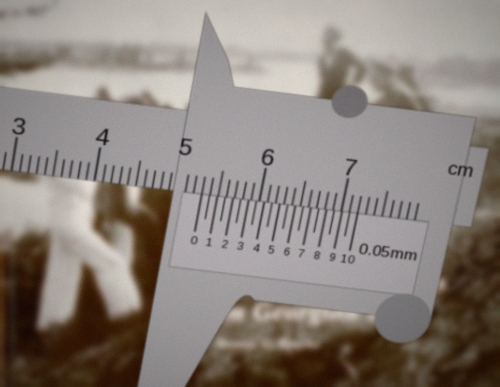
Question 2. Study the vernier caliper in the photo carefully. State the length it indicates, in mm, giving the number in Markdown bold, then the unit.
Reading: **53.0** mm
